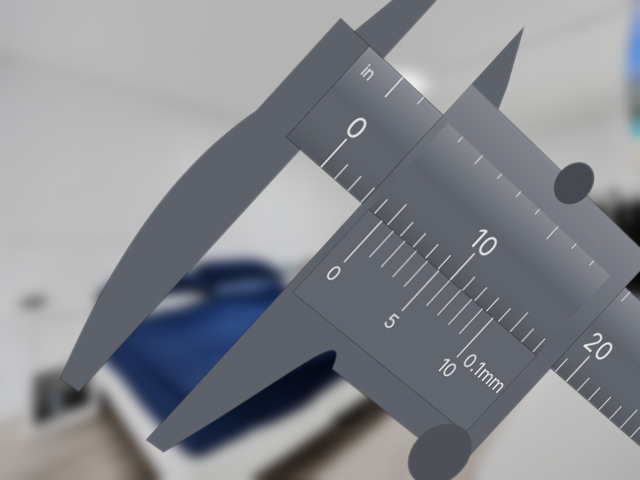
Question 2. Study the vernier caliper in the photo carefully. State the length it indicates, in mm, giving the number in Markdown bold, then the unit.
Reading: **4.6** mm
